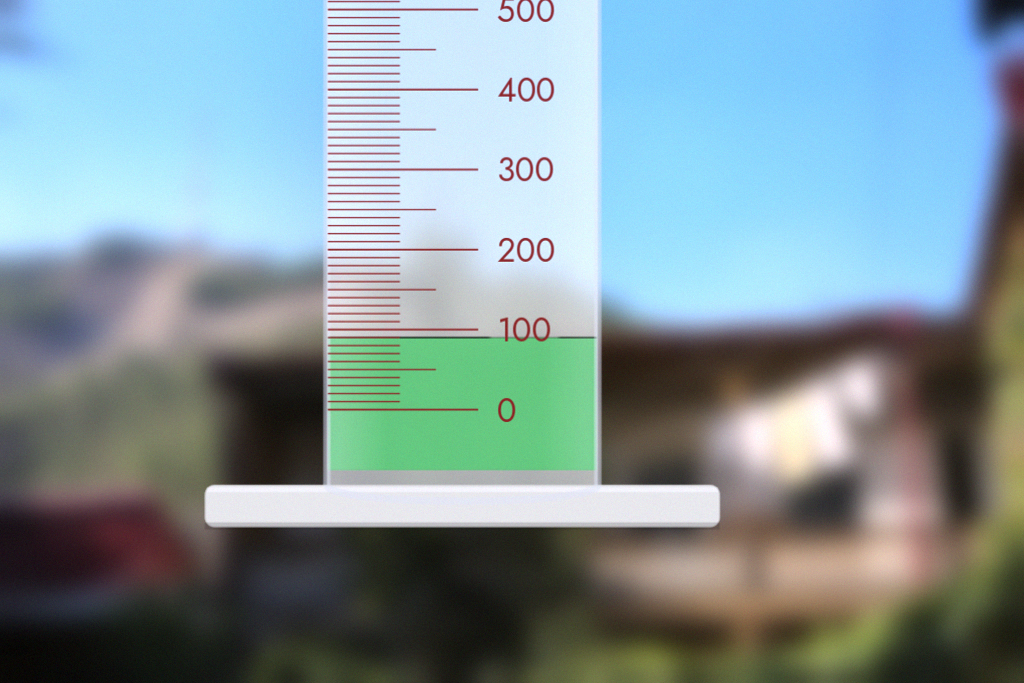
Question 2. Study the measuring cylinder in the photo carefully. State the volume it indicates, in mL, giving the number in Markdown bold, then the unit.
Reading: **90** mL
